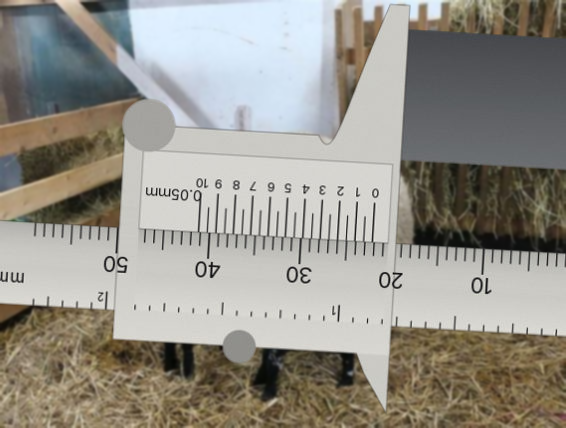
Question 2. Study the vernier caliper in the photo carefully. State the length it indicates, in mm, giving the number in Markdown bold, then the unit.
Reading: **22.2** mm
